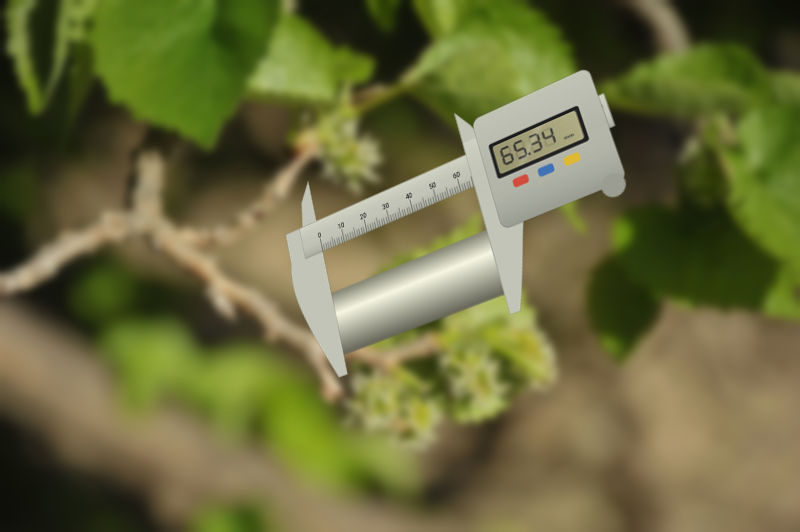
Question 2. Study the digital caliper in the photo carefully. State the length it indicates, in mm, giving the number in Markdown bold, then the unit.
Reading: **65.34** mm
